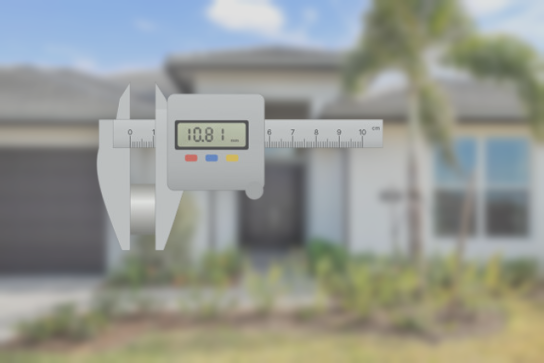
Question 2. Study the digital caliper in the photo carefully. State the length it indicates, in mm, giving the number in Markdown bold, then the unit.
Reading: **10.81** mm
